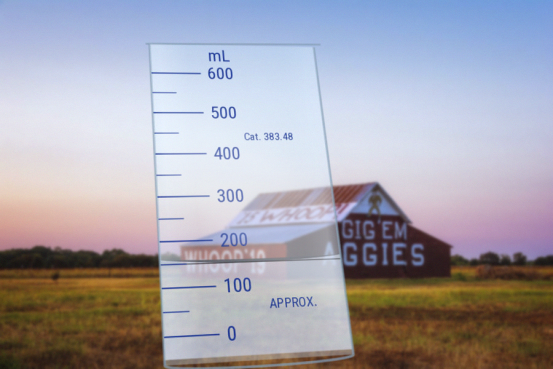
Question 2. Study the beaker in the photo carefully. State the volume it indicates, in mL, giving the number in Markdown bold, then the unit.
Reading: **150** mL
